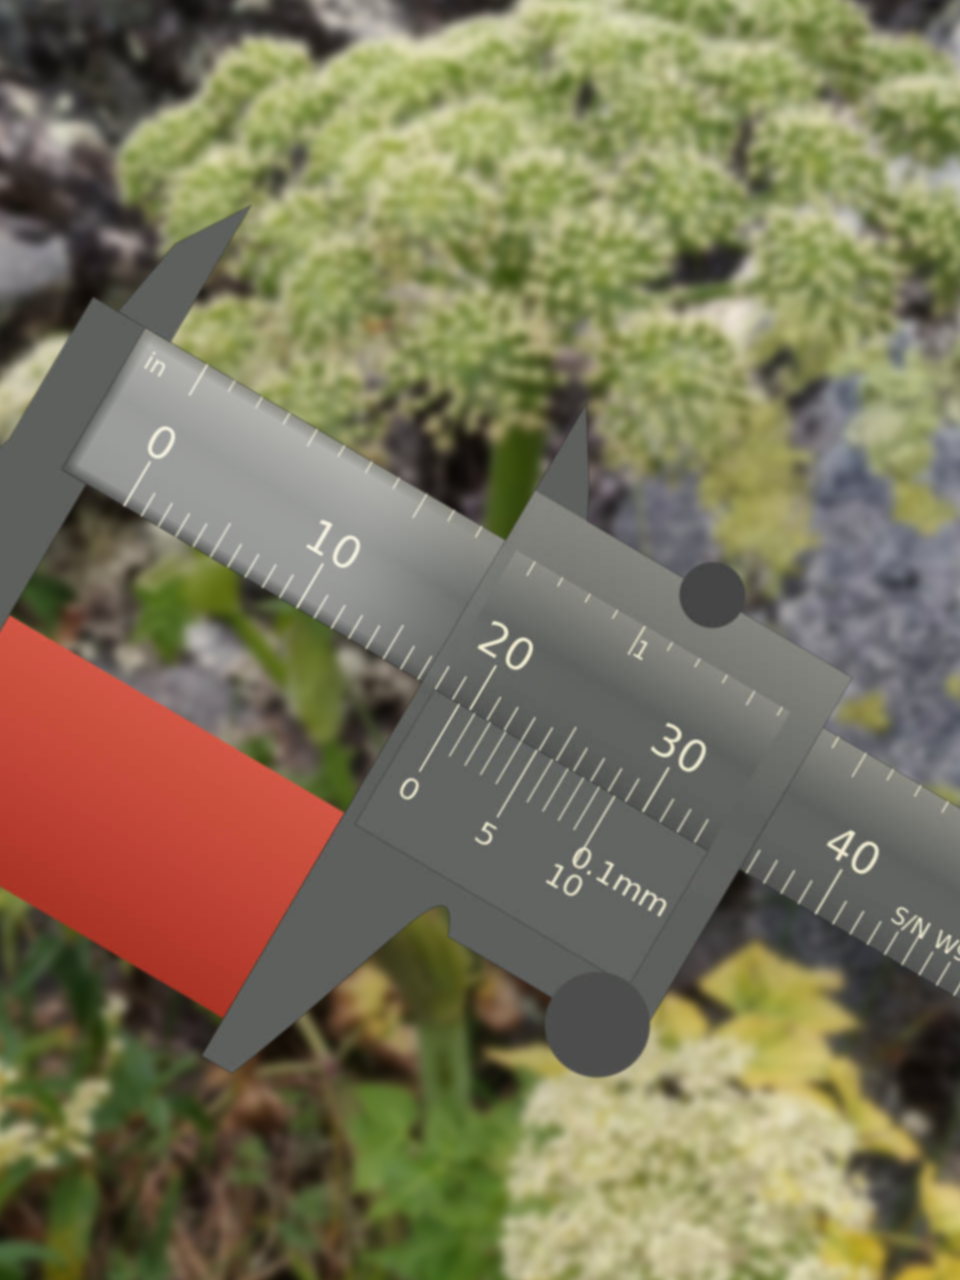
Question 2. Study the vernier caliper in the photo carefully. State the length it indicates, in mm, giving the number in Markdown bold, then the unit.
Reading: **19.4** mm
